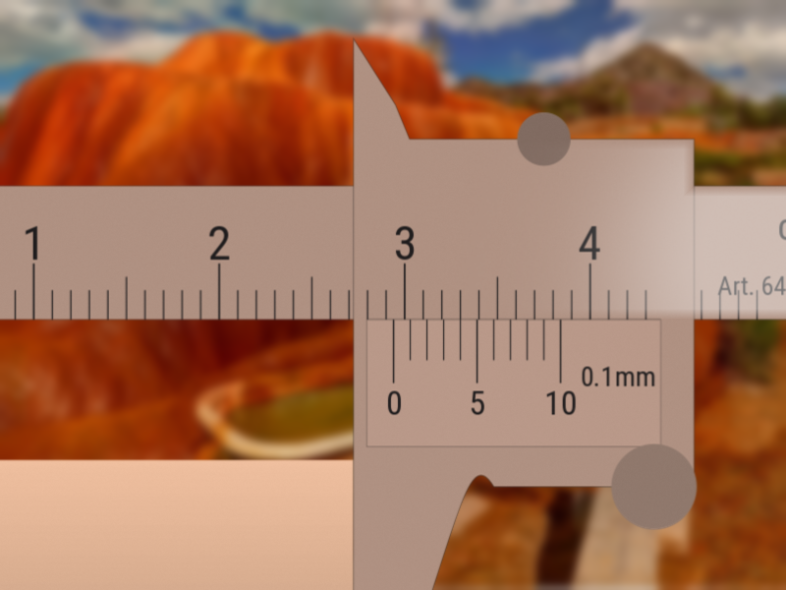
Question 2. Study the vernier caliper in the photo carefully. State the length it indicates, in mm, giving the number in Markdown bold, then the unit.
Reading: **29.4** mm
